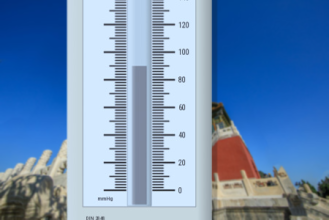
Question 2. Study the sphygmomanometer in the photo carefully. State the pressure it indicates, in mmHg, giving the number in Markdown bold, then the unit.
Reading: **90** mmHg
